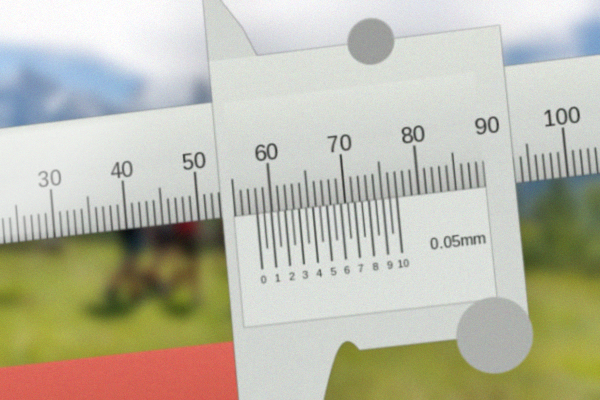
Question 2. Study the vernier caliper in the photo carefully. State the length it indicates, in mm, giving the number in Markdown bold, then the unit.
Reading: **58.0** mm
